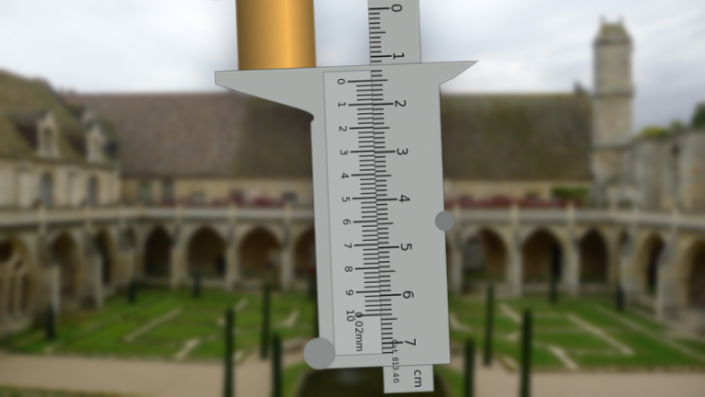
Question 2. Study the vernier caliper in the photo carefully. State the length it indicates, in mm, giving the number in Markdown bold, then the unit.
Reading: **15.0** mm
